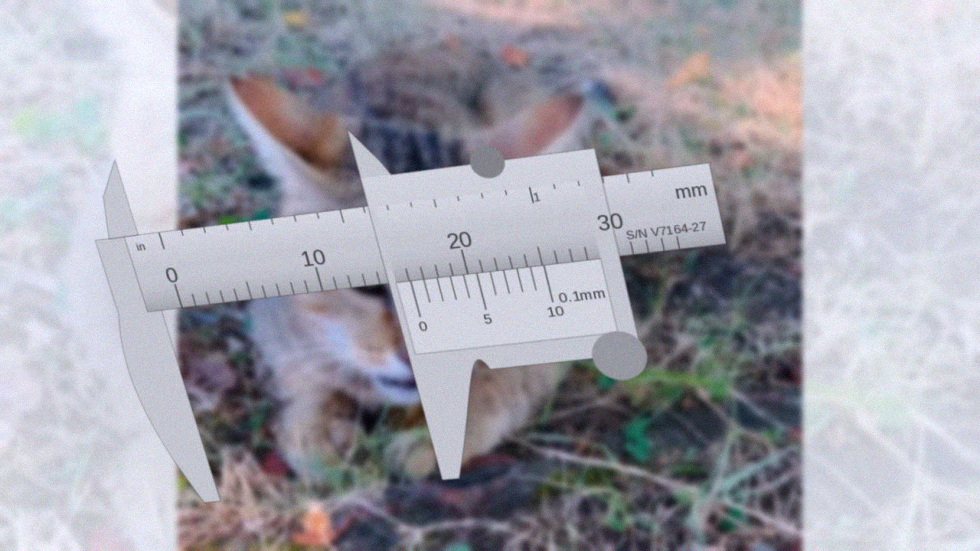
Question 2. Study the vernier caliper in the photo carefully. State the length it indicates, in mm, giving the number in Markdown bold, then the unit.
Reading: **16.1** mm
